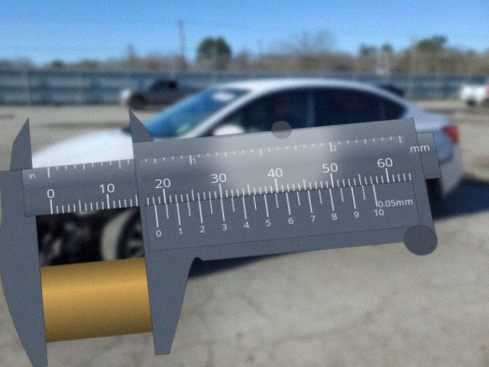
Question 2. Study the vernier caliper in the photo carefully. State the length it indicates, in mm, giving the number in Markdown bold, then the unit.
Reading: **18.2** mm
